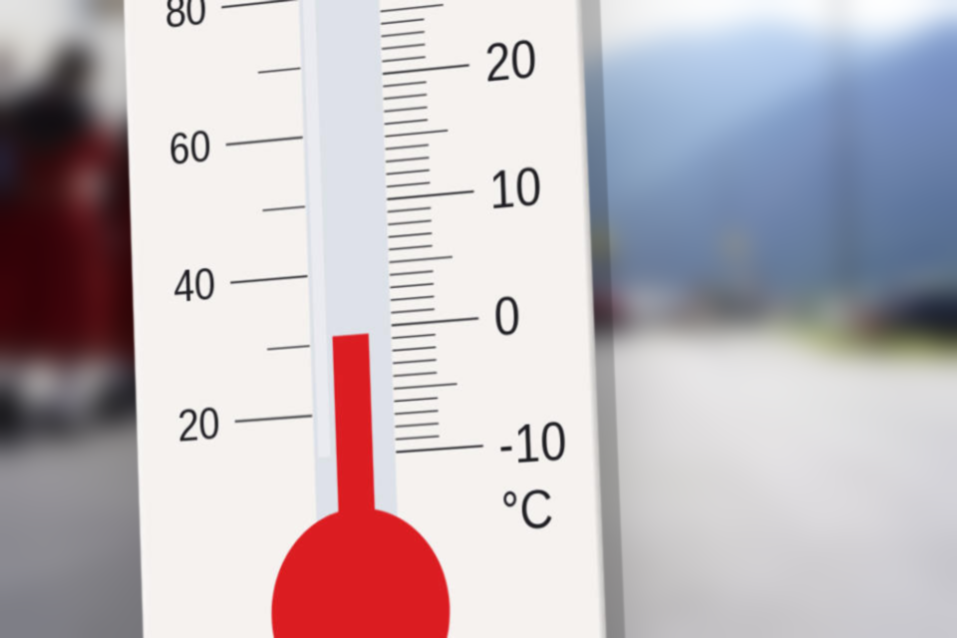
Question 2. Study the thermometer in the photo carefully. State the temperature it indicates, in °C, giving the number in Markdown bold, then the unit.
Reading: **-0.5** °C
